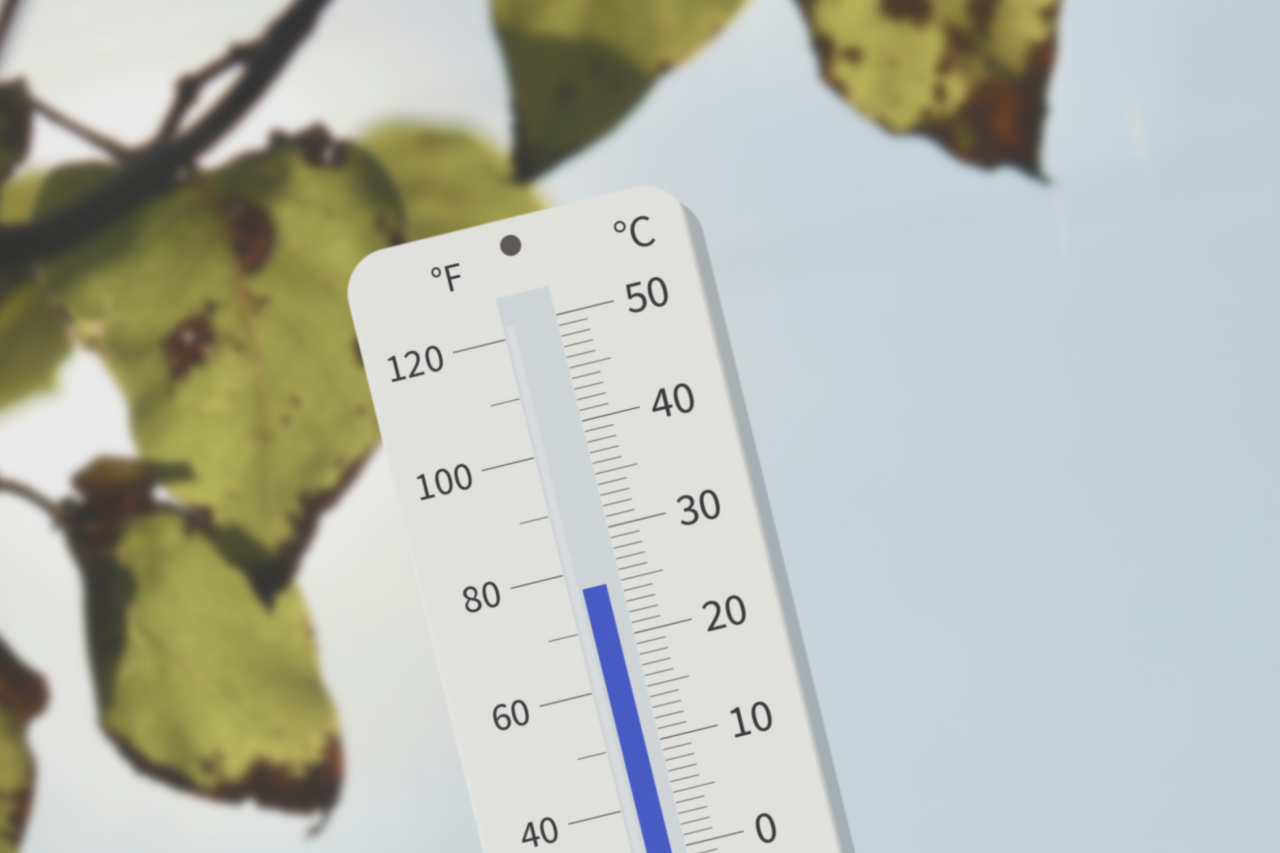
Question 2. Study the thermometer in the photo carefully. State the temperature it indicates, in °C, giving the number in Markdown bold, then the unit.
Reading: **25** °C
